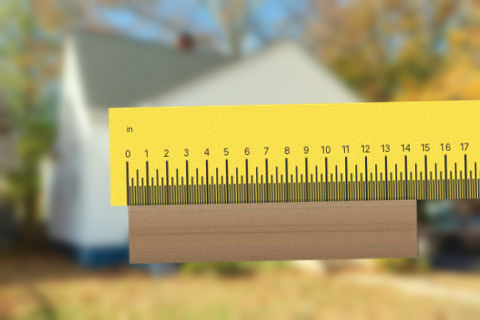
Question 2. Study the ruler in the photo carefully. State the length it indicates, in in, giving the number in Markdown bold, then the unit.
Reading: **14.5** in
